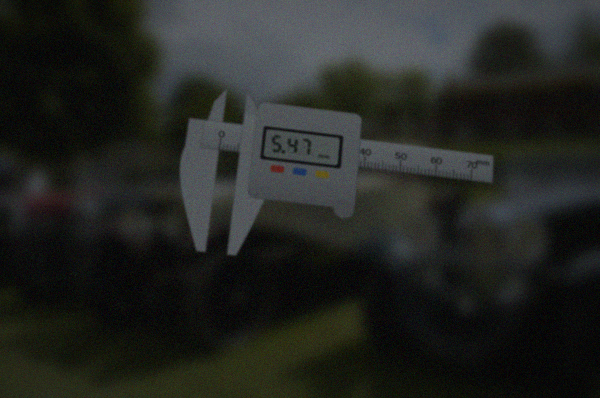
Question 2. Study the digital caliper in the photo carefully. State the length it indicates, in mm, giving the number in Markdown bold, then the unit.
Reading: **5.47** mm
